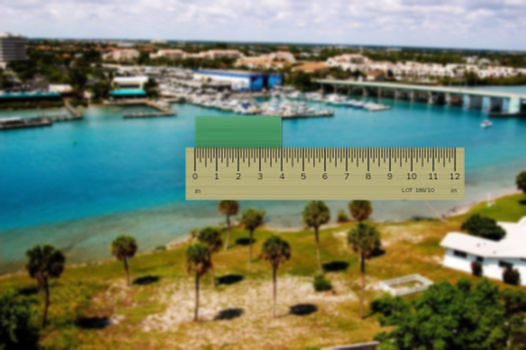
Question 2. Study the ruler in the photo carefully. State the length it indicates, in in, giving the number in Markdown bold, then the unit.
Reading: **4** in
